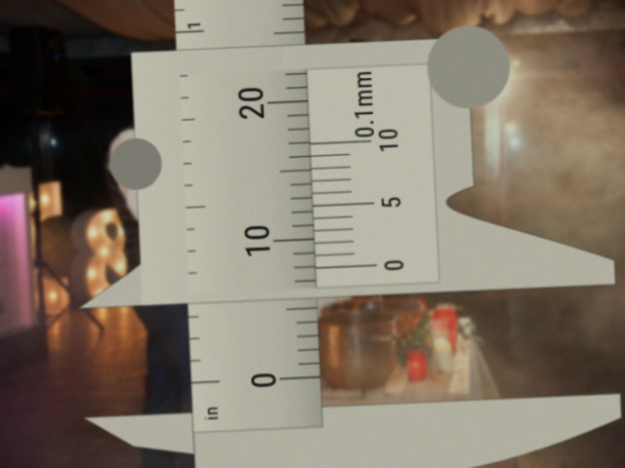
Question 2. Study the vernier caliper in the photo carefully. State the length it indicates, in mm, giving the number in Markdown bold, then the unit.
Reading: **7.9** mm
